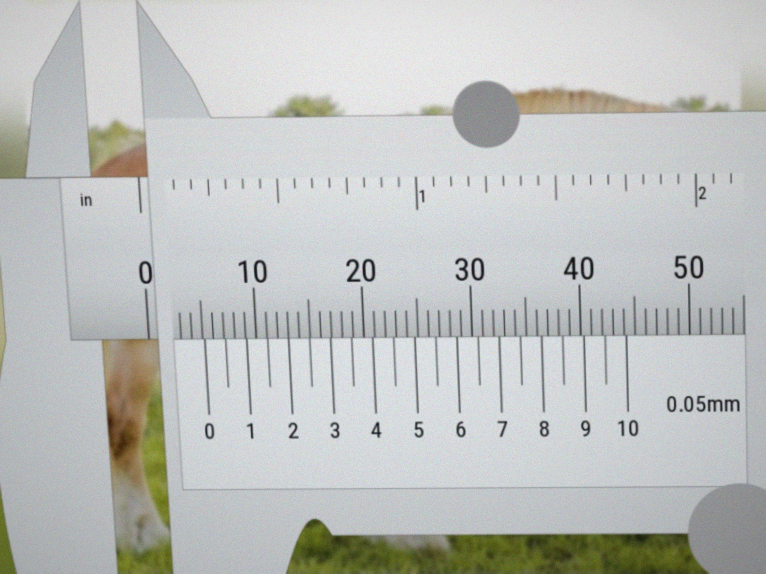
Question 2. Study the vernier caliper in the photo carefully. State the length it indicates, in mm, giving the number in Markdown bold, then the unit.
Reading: **5.2** mm
